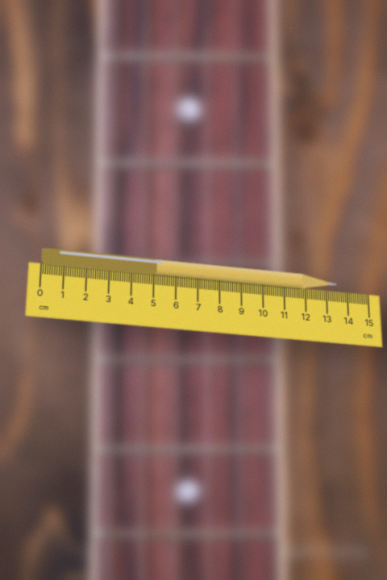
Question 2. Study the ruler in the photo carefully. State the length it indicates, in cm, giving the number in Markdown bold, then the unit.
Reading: **13.5** cm
